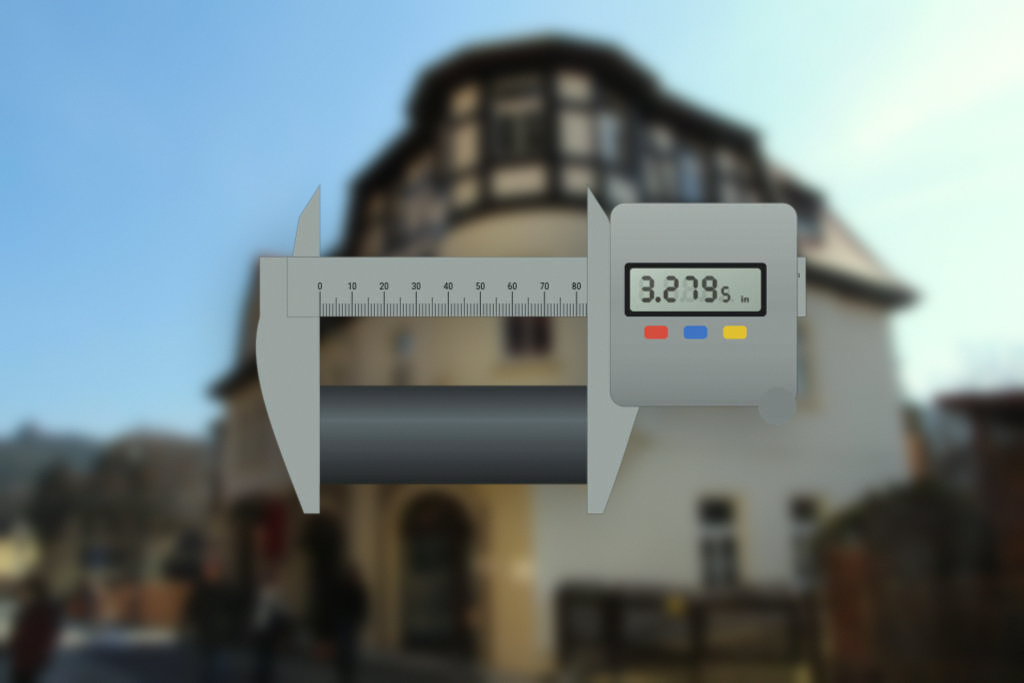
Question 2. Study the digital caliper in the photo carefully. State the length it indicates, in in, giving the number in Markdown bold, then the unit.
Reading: **3.2795** in
